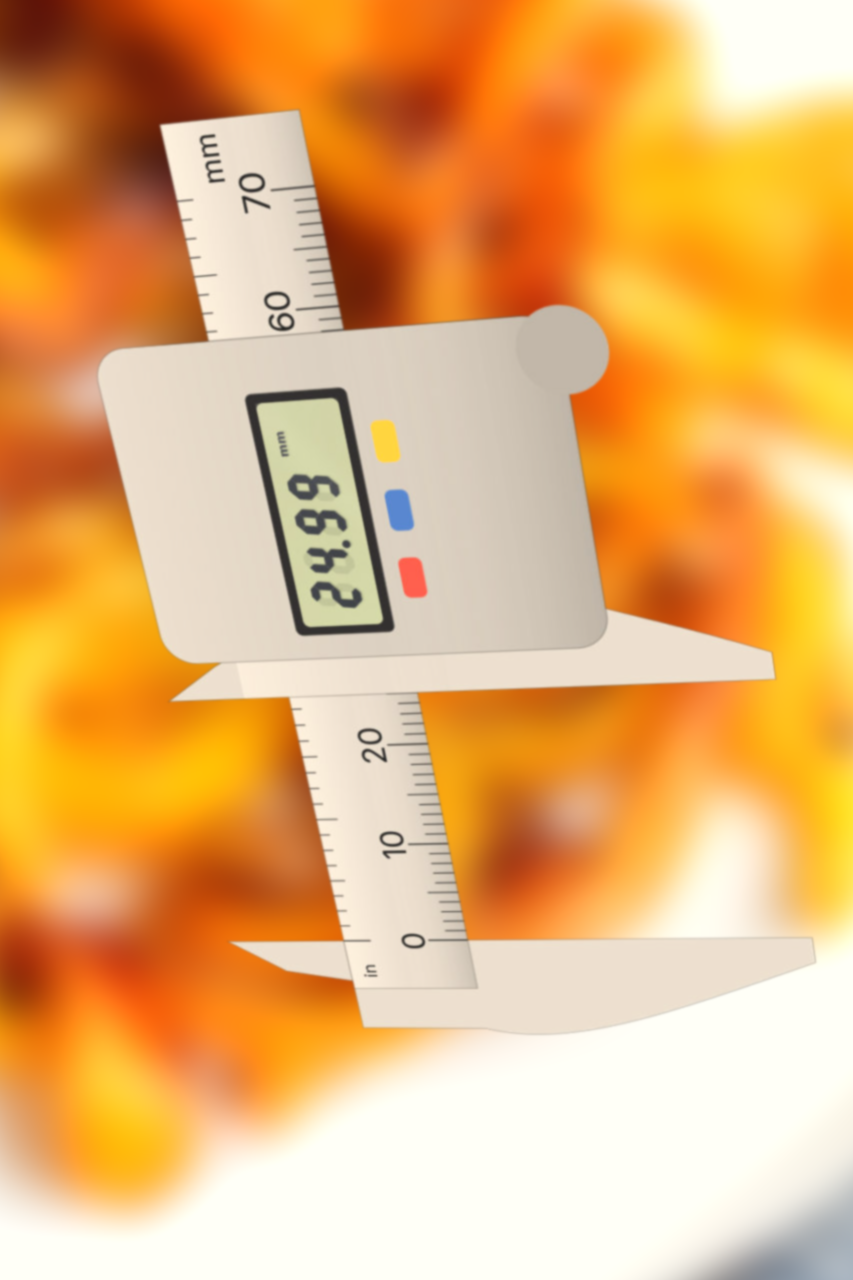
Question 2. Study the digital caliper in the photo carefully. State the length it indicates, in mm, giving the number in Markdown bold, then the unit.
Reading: **24.99** mm
